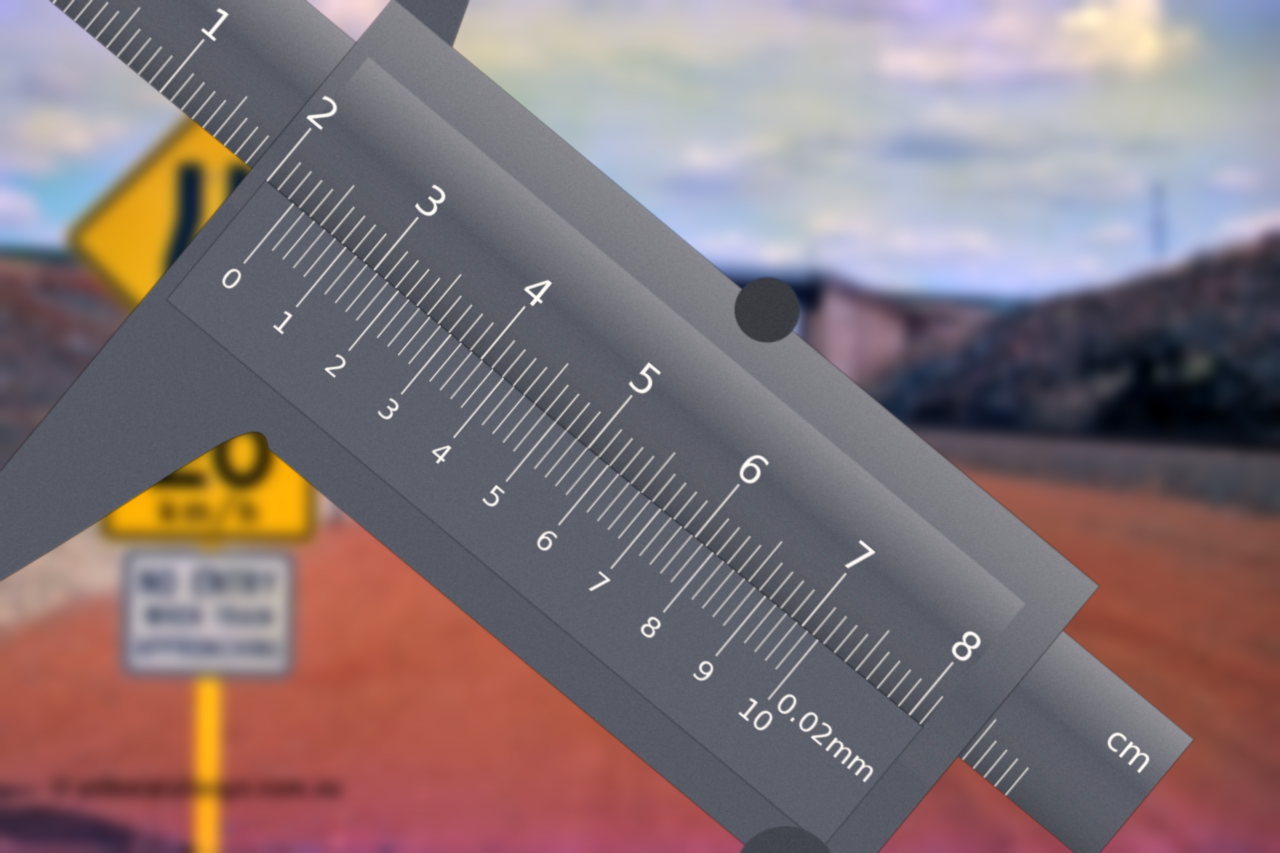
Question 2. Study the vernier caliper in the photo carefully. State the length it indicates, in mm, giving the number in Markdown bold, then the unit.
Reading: **22.5** mm
